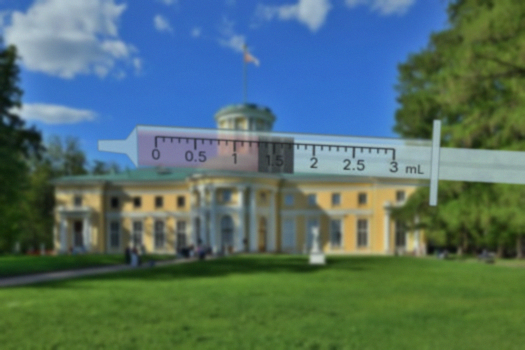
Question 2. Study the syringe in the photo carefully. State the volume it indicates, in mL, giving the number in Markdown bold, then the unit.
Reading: **1.3** mL
